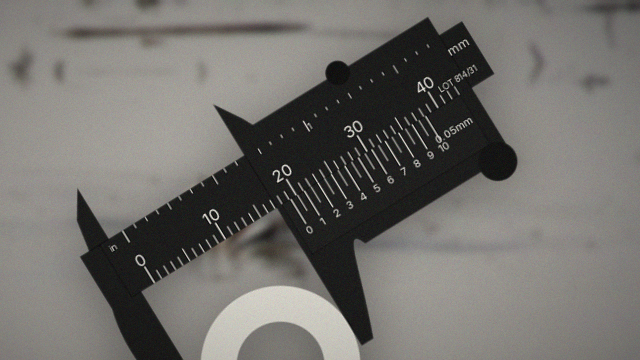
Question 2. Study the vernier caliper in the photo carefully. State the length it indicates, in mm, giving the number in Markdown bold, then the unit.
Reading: **19.2** mm
